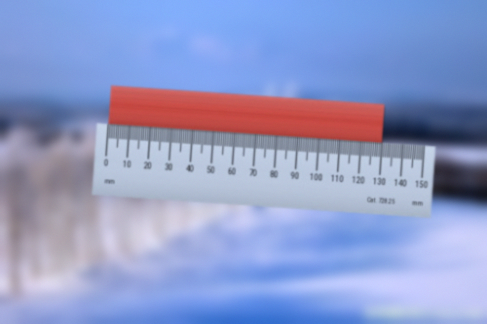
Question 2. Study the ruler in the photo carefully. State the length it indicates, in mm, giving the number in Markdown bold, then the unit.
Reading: **130** mm
